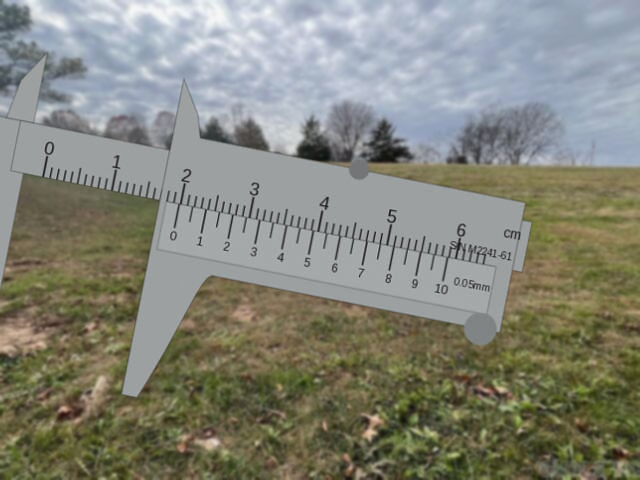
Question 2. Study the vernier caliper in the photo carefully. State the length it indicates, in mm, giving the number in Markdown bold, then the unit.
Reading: **19.8** mm
